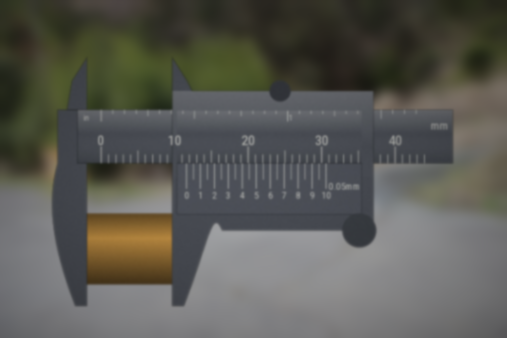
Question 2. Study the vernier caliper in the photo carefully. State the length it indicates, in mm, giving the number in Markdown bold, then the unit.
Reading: **11.6** mm
